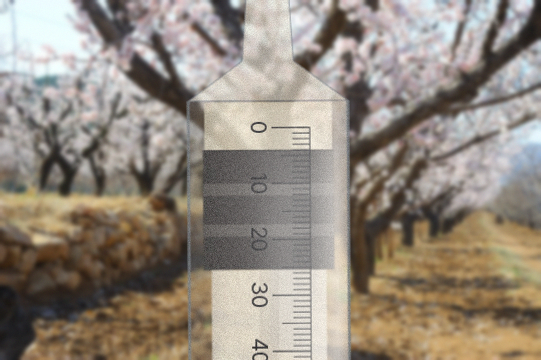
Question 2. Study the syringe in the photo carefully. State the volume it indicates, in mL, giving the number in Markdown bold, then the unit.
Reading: **4** mL
